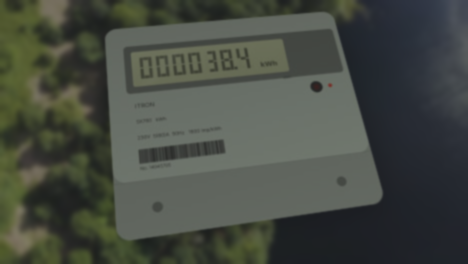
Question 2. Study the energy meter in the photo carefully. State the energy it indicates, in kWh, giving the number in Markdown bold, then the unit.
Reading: **38.4** kWh
